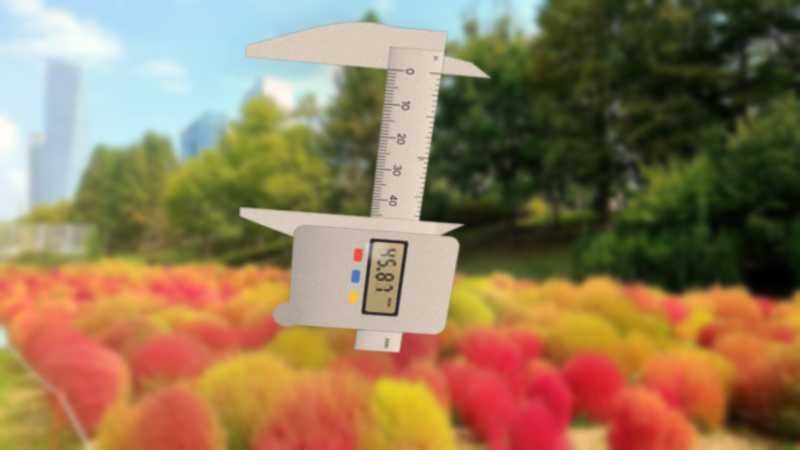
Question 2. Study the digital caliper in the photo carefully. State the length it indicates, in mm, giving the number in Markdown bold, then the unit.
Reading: **45.87** mm
